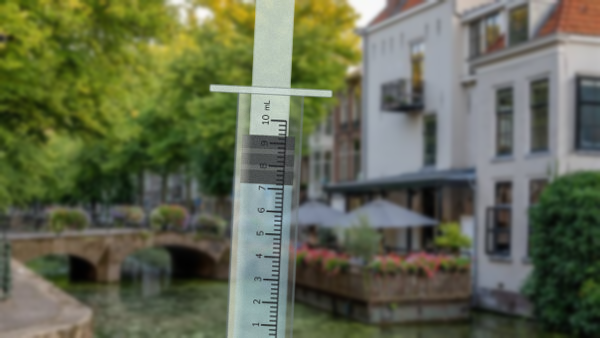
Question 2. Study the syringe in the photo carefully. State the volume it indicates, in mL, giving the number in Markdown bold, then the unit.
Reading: **7.2** mL
